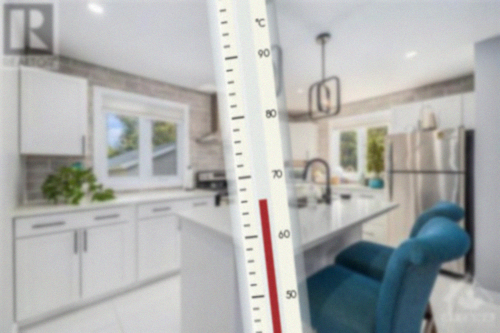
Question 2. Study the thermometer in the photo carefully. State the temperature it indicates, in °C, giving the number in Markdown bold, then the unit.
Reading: **66** °C
